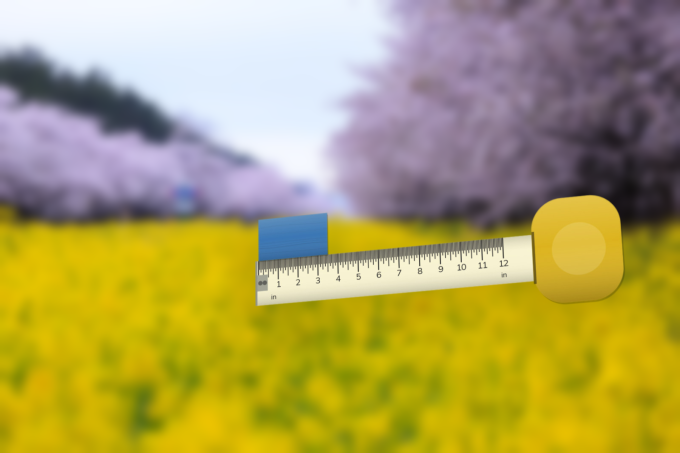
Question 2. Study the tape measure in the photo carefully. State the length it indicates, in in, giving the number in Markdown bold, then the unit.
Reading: **3.5** in
